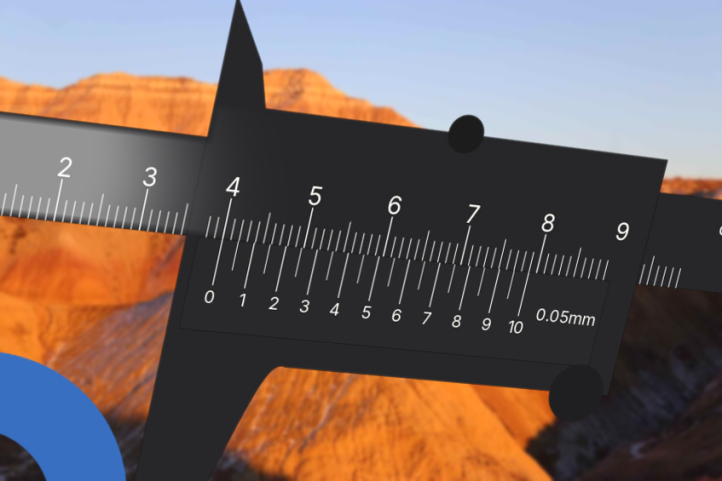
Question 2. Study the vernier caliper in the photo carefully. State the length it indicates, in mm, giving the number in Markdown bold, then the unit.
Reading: **40.0** mm
